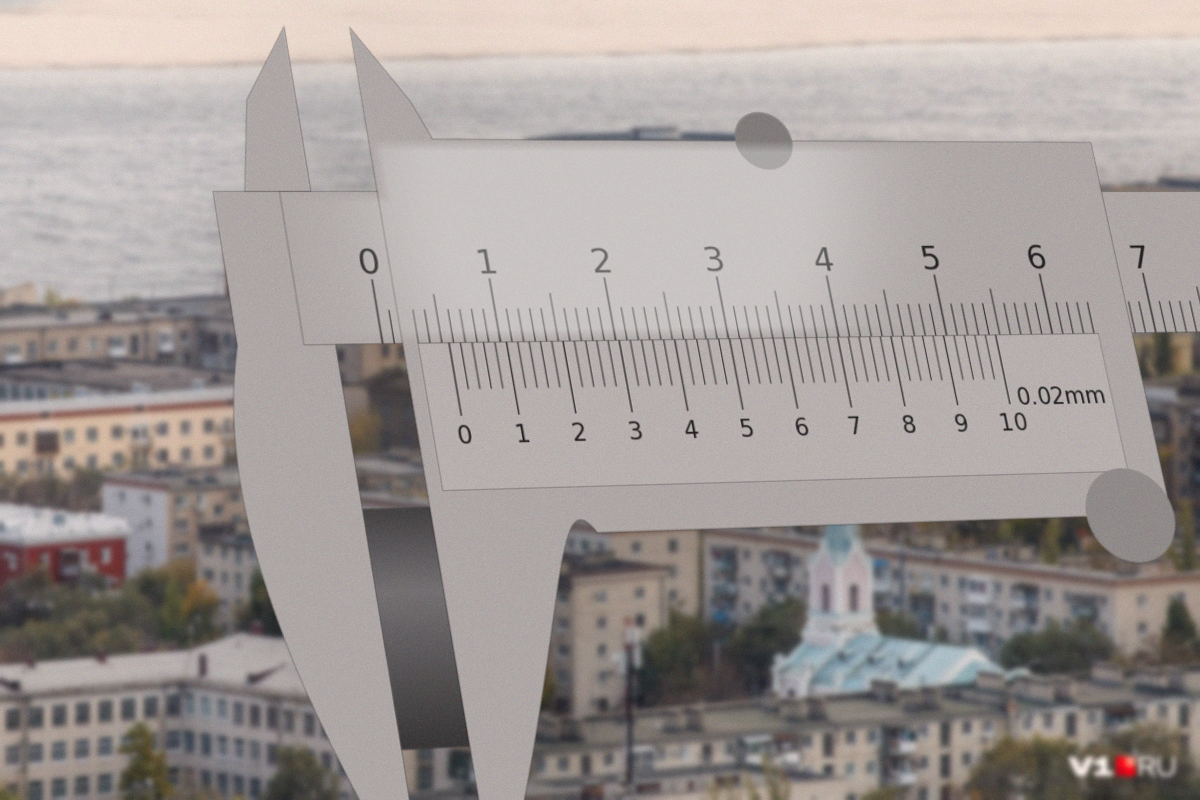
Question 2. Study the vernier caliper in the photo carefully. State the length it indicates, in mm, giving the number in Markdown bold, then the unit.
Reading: **5.6** mm
